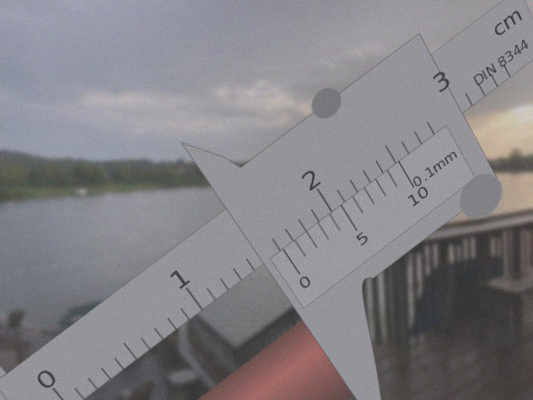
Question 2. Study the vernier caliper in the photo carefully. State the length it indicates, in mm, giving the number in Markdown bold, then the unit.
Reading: **16.2** mm
